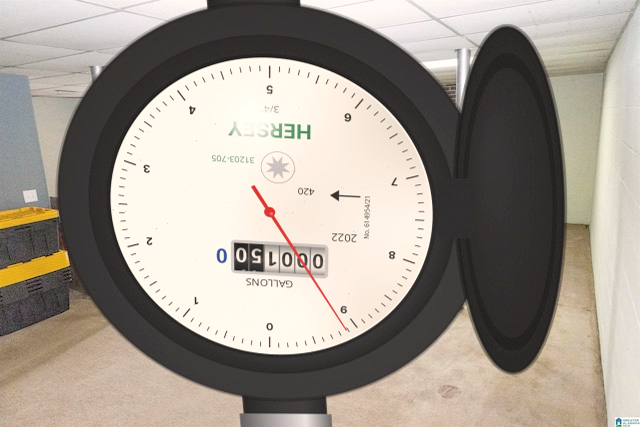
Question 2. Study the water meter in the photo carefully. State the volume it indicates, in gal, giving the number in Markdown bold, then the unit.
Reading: **1499.1** gal
